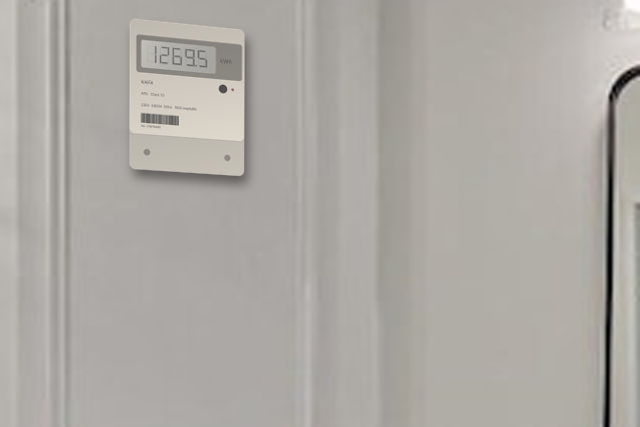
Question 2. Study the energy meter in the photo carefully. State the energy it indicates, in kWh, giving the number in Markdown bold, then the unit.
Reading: **1269.5** kWh
